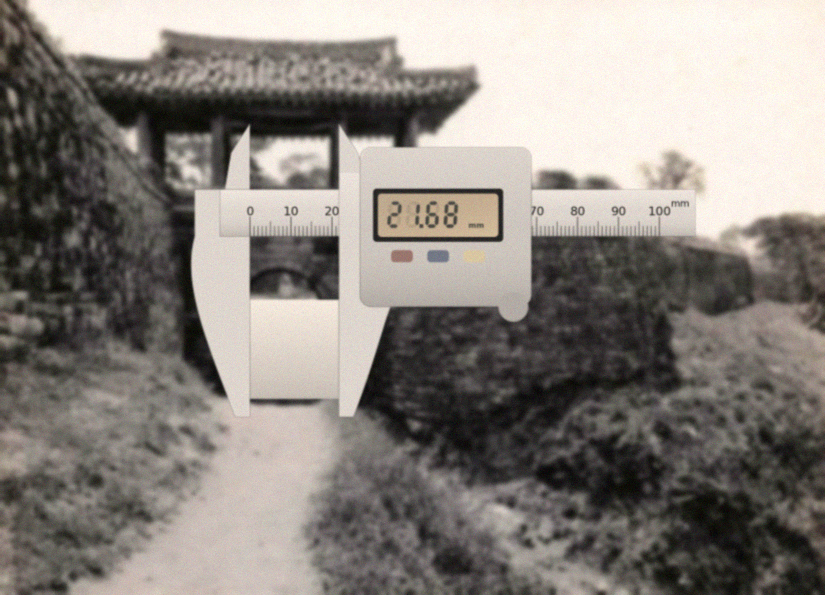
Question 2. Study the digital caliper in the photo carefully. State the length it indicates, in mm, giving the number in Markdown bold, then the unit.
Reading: **21.68** mm
